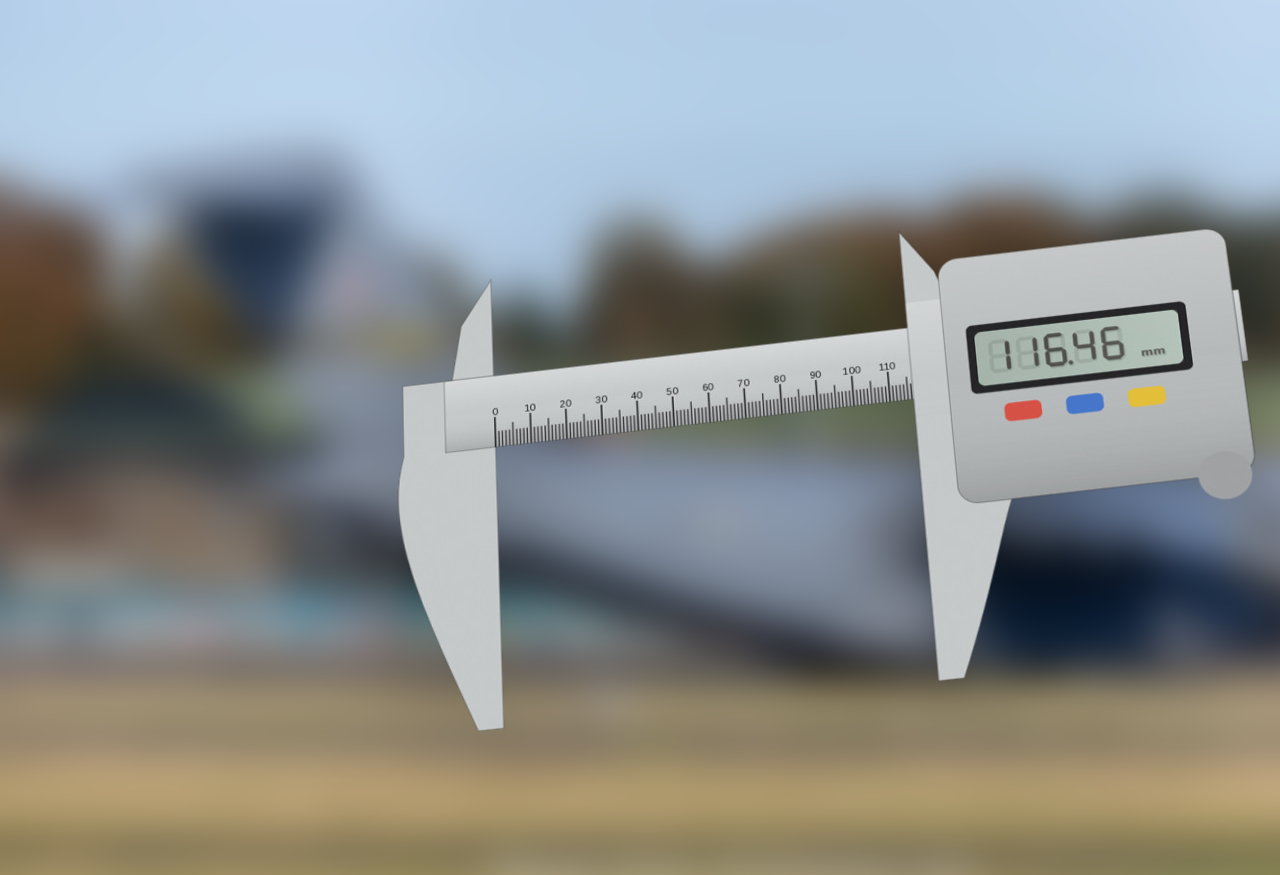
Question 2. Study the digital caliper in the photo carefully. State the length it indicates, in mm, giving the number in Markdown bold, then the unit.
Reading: **116.46** mm
